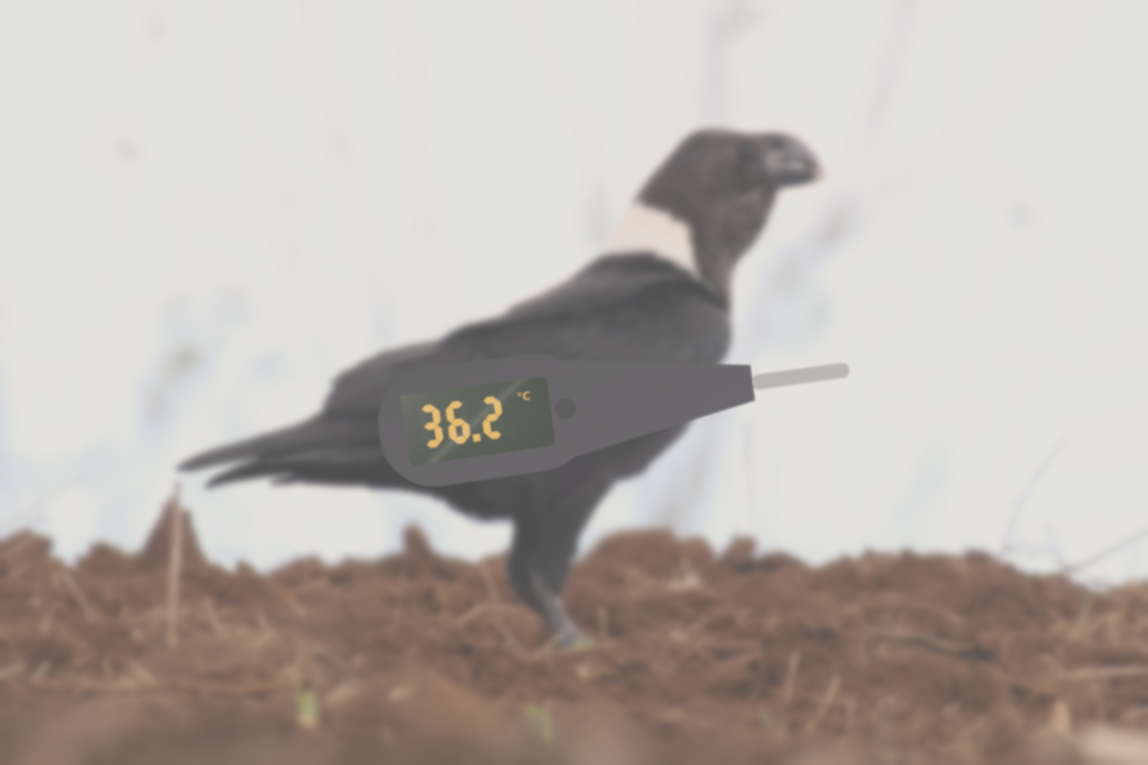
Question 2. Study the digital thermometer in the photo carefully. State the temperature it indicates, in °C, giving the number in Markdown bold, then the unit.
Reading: **36.2** °C
